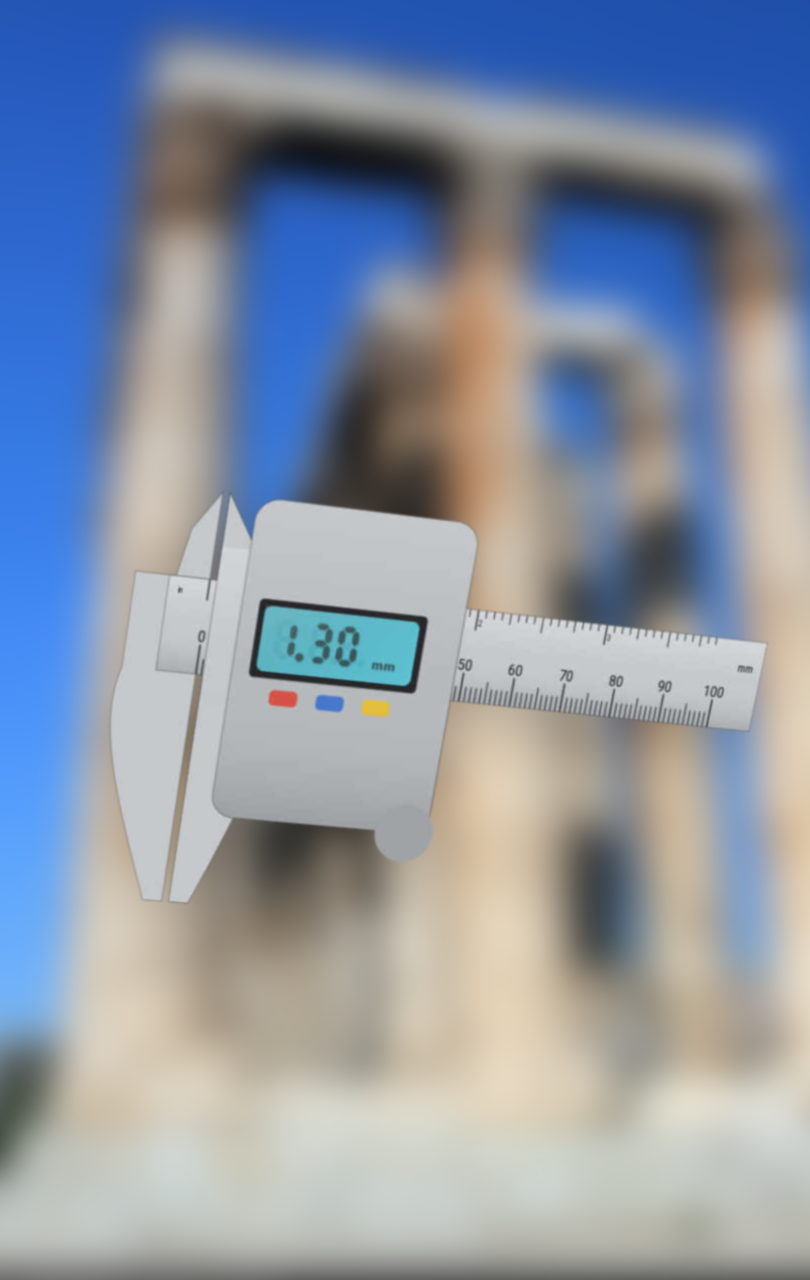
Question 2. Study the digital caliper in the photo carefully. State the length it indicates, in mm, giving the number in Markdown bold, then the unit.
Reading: **1.30** mm
